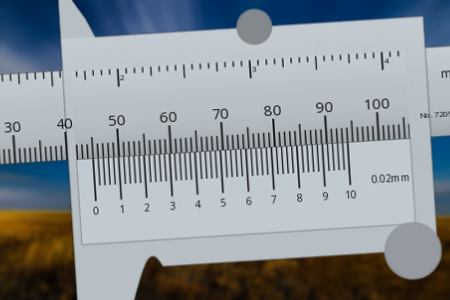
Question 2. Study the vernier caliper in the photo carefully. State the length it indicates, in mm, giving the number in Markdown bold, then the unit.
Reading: **45.0** mm
